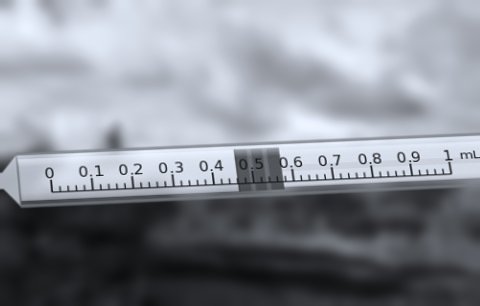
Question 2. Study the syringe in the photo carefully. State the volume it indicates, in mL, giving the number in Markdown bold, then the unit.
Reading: **0.46** mL
